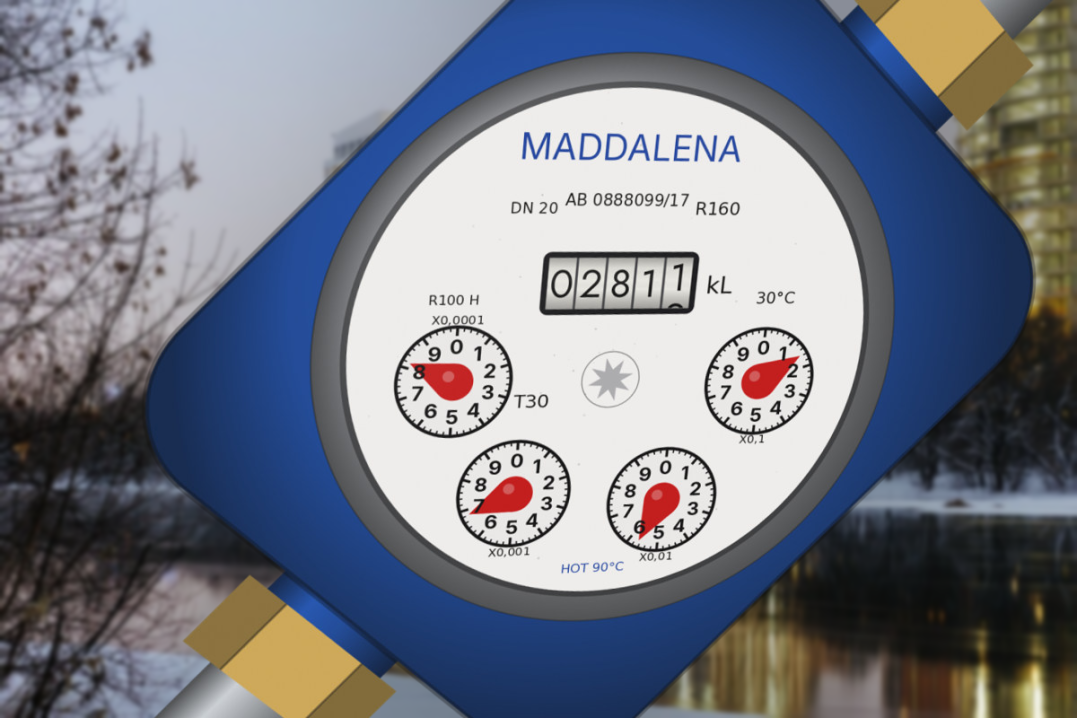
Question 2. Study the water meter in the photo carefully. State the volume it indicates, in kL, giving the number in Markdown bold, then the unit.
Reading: **2811.1568** kL
